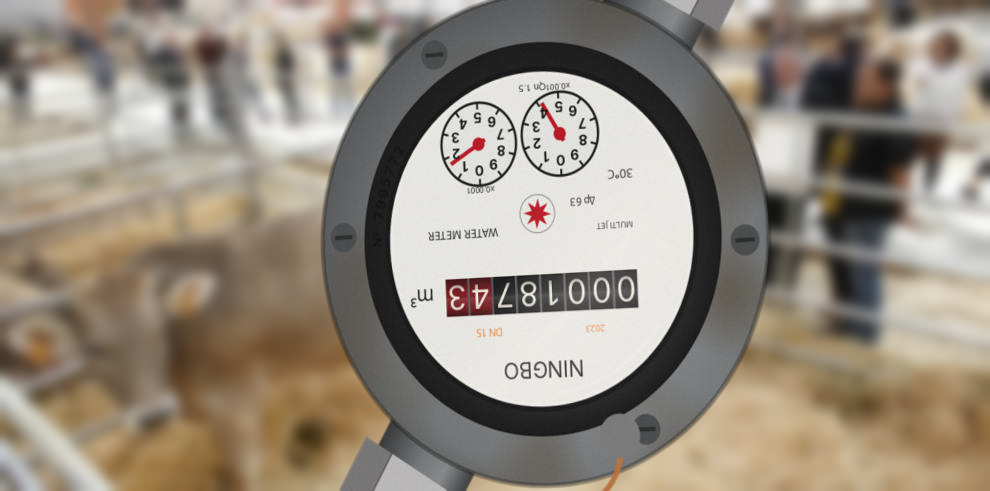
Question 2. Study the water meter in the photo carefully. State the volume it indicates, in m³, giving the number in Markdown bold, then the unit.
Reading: **187.4341** m³
